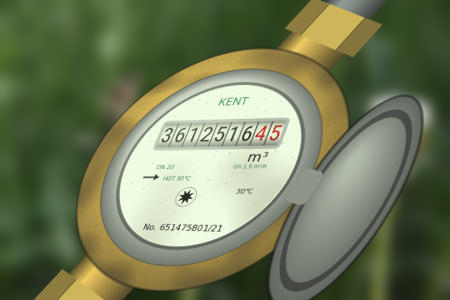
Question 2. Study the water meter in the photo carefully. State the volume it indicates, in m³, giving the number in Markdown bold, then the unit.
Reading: **3612516.45** m³
